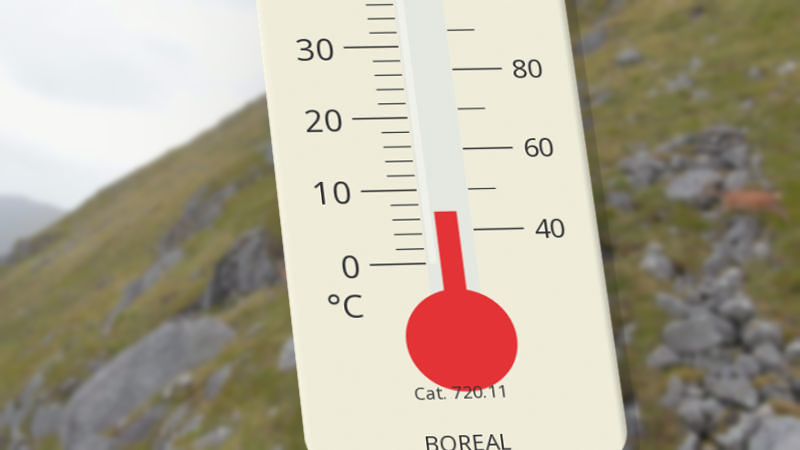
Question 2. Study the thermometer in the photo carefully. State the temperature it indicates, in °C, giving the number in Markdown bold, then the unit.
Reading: **7** °C
